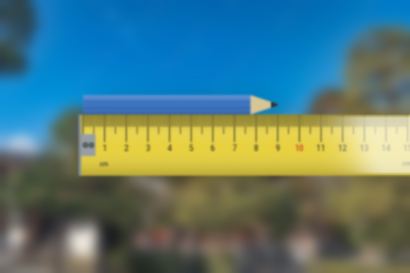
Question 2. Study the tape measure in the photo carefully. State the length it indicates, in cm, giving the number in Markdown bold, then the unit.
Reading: **9** cm
